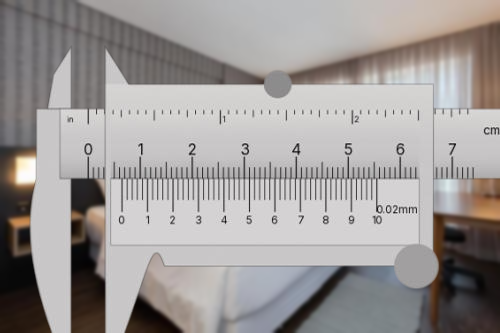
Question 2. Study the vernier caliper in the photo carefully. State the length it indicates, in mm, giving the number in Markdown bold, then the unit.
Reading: **6.5** mm
